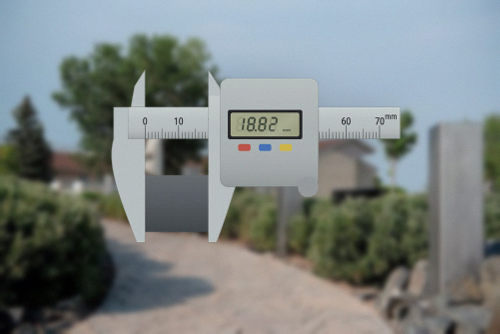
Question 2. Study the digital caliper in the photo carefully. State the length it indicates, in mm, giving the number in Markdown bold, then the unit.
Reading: **18.82** mm
